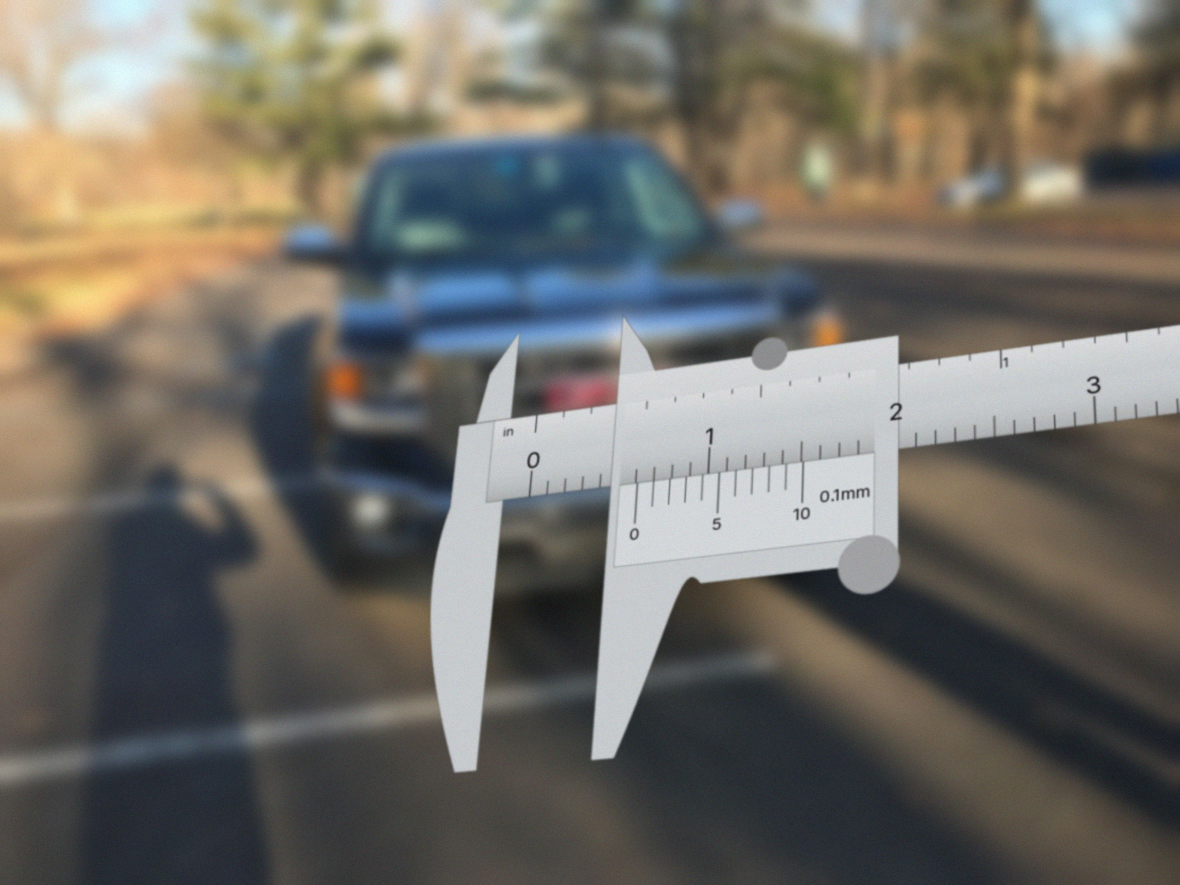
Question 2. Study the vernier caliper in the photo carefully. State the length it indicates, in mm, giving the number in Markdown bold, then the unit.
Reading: **6.1** mm
